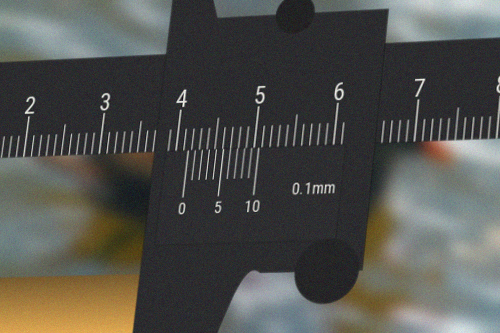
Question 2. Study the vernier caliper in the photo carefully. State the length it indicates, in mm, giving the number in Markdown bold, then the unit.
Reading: **41.6** mm
